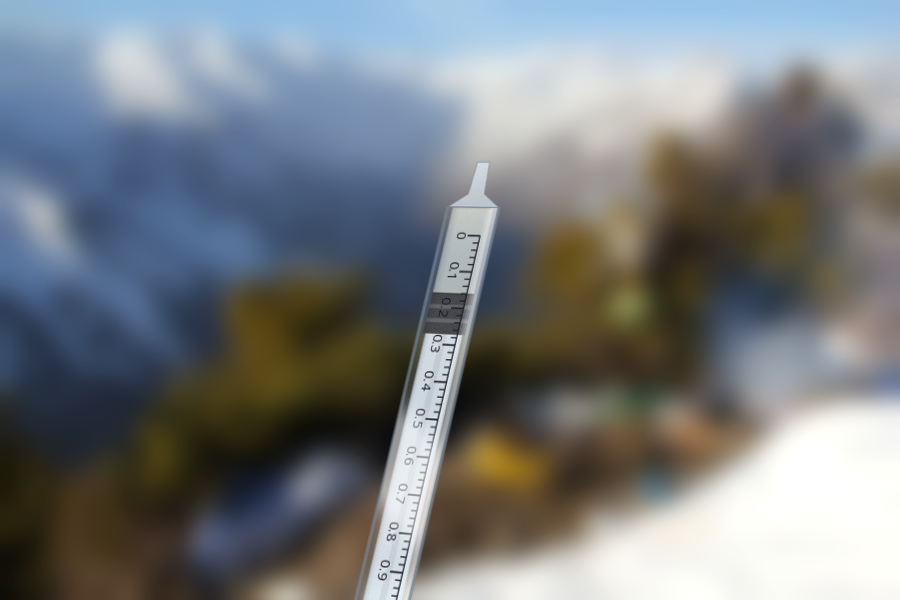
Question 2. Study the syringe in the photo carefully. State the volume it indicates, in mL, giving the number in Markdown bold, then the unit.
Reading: **0.16** mL
